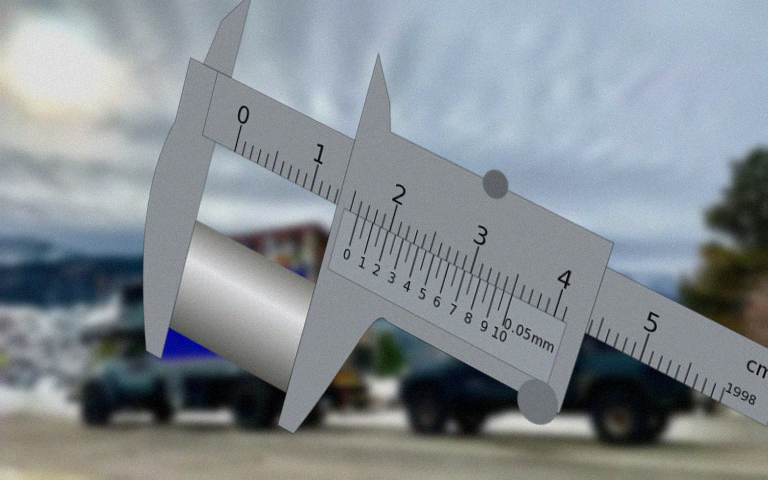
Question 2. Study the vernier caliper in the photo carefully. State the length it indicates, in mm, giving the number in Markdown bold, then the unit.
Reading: **16.0** mm
